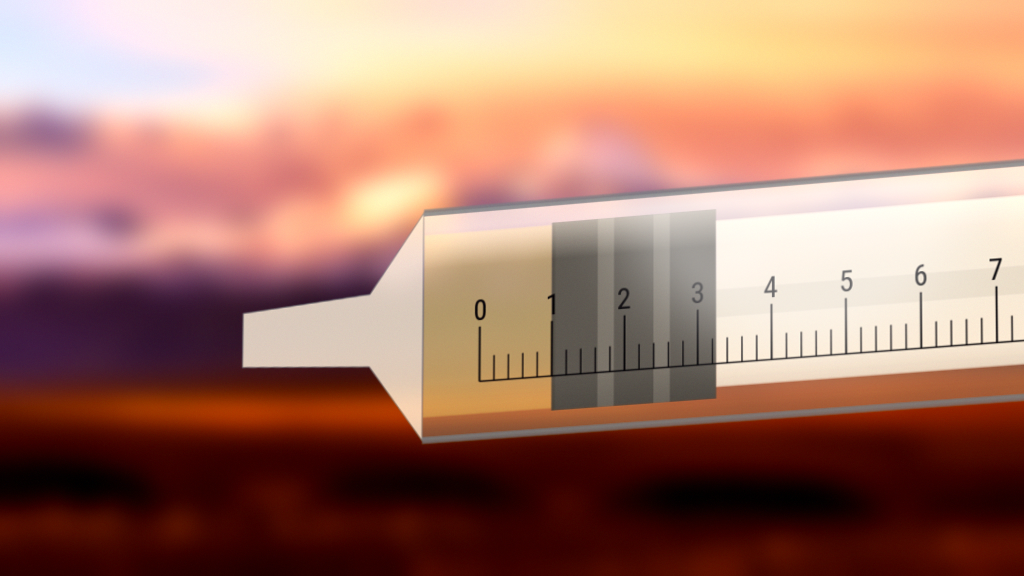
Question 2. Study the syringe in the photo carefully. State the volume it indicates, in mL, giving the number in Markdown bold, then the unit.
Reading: **1** mL
